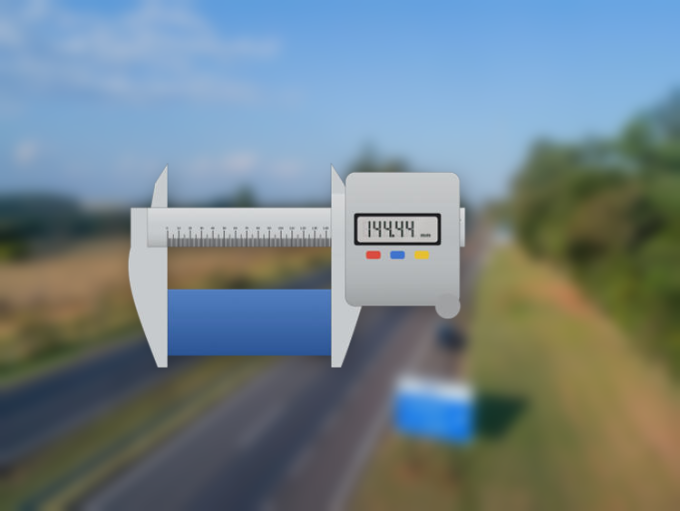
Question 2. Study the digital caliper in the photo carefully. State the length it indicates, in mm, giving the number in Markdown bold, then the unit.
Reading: **144.44** mm
